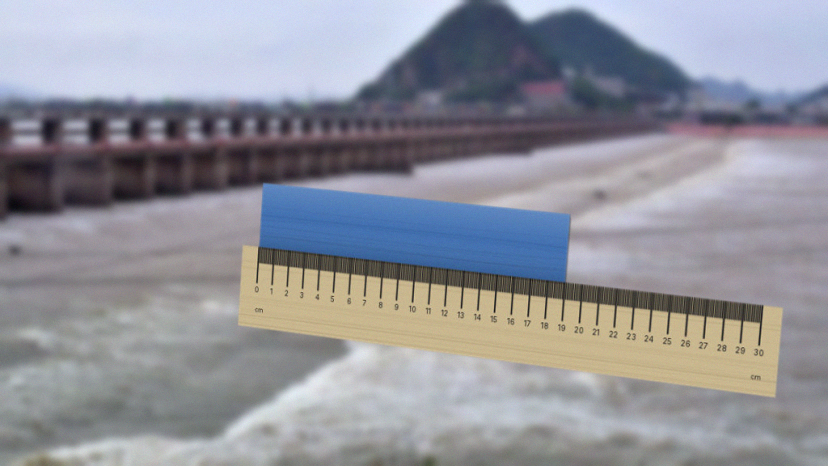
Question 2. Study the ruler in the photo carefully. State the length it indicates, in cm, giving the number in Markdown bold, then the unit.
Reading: **19** cm
